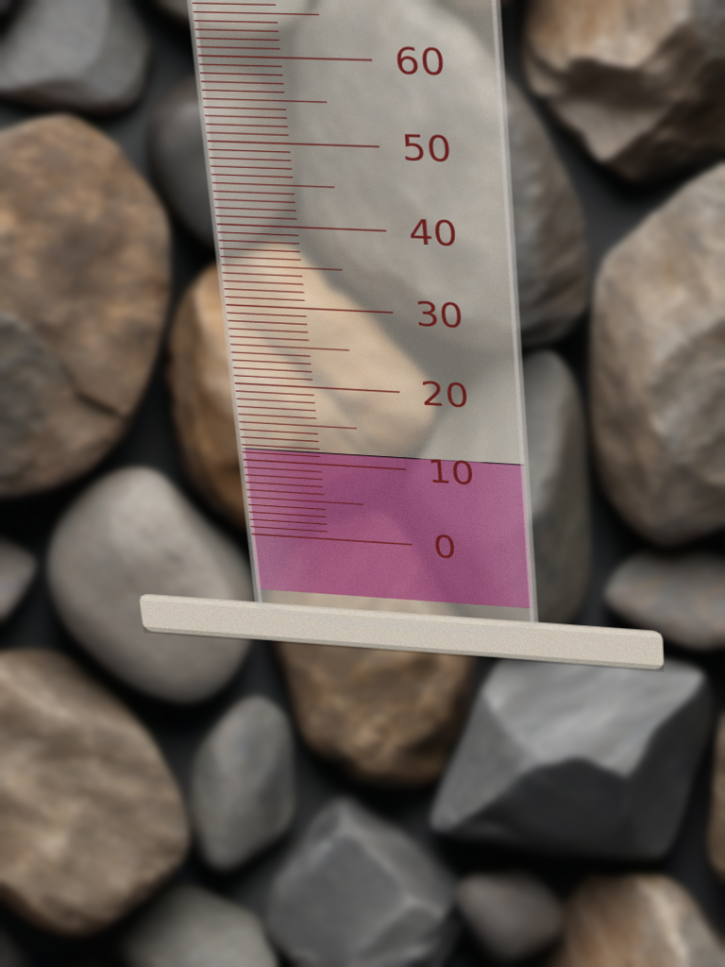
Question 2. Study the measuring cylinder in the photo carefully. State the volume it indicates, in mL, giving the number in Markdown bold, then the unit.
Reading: **11.5** mL
